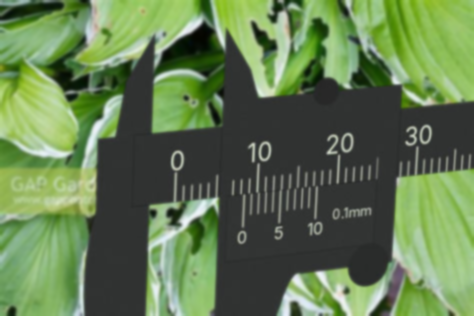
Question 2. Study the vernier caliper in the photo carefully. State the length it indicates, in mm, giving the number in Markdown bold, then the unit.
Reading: **8.4** mm
